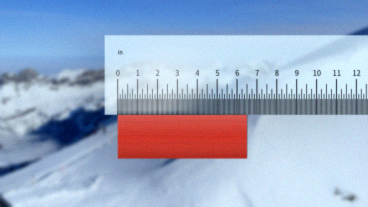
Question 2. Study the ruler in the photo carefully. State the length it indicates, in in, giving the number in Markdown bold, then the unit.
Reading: **6.5** in
